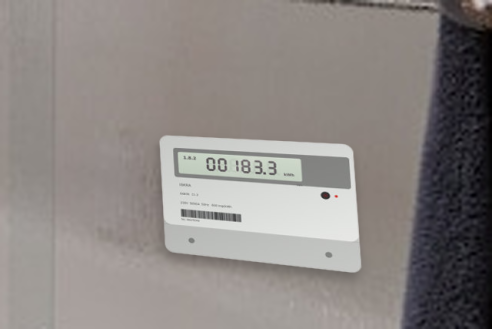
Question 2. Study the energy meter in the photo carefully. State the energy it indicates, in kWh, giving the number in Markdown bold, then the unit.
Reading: **183.3** kWh
